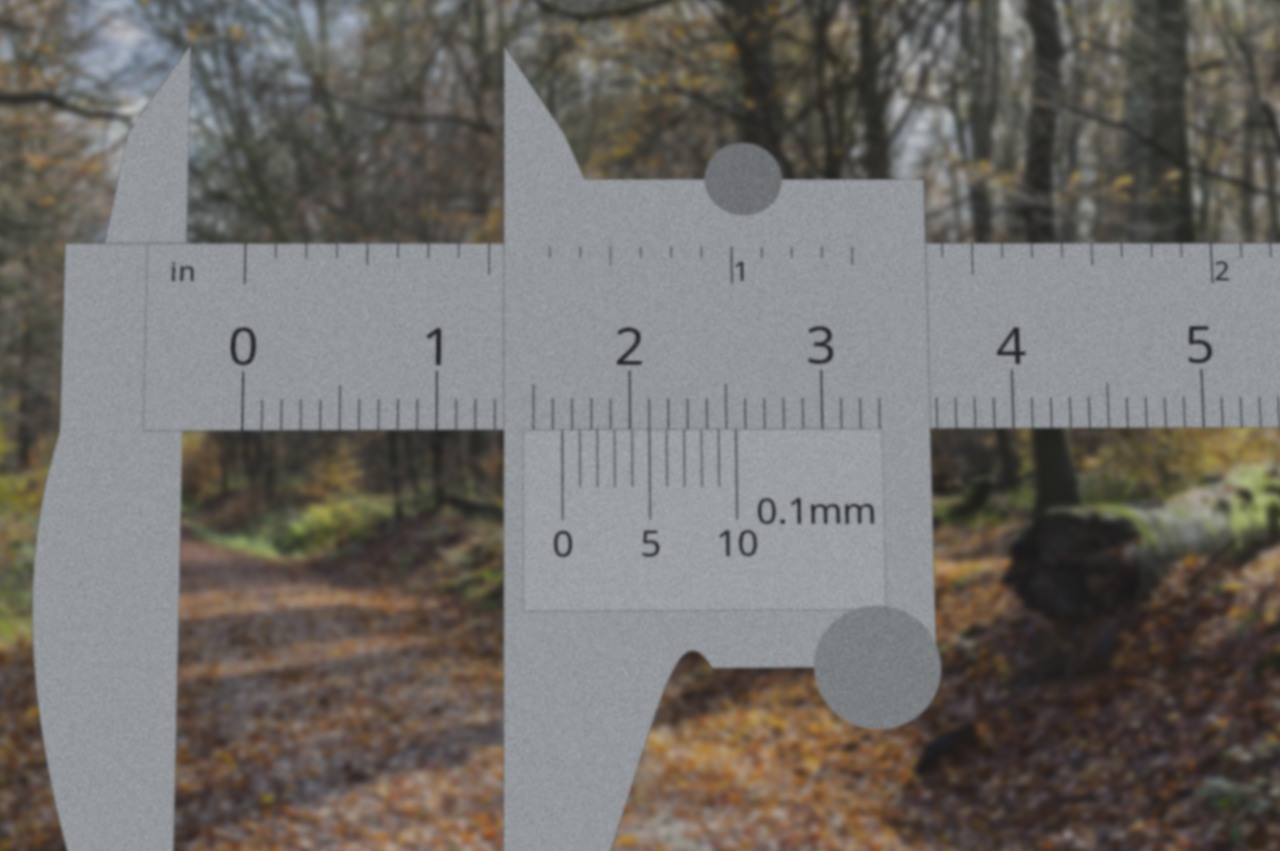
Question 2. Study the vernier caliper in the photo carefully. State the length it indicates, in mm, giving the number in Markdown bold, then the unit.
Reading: **16.5** mm
